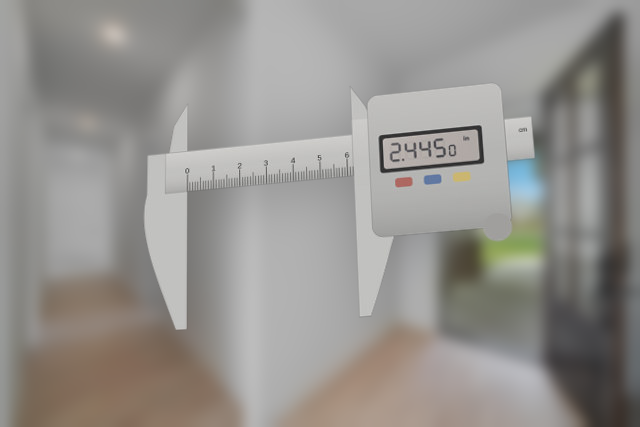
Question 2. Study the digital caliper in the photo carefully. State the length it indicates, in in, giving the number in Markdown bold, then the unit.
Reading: **2.4450** in
